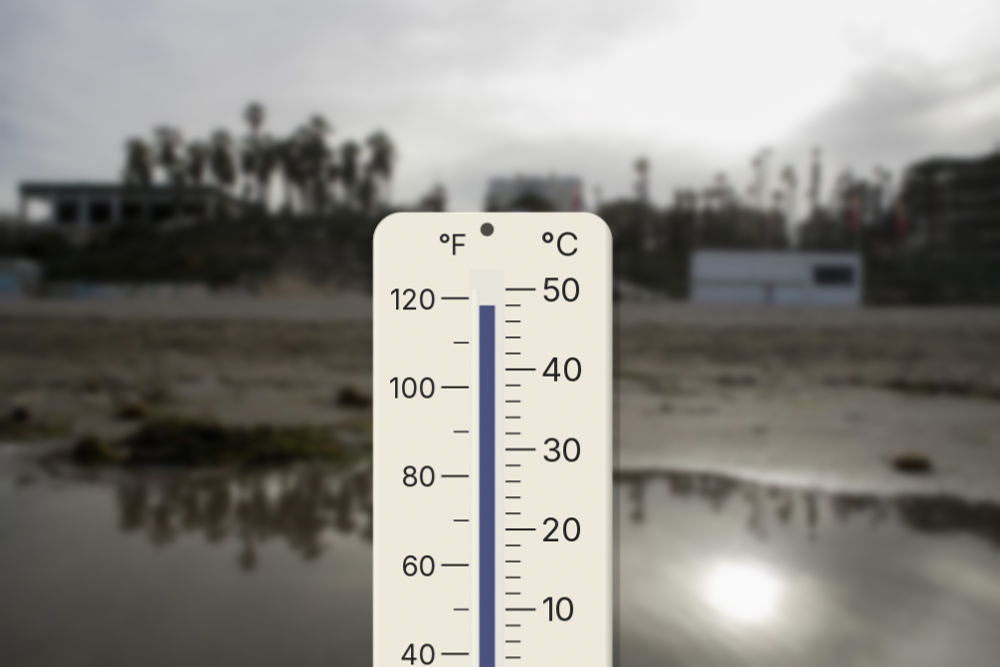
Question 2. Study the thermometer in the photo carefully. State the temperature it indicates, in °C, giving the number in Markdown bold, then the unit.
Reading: **48** °C
